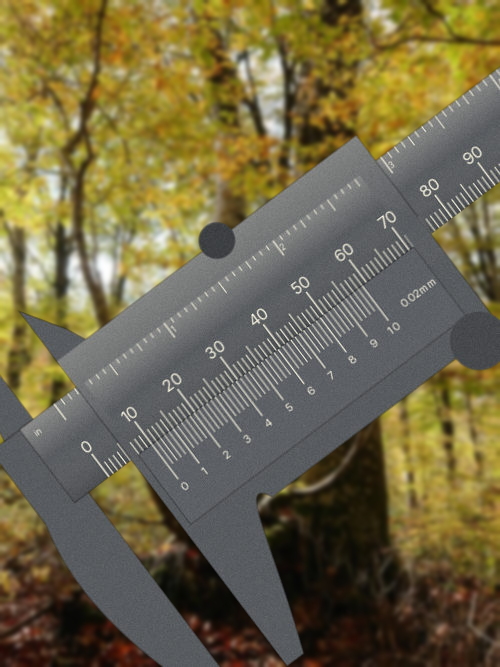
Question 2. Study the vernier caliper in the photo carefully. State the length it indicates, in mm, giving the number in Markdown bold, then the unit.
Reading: **10.0** mm
